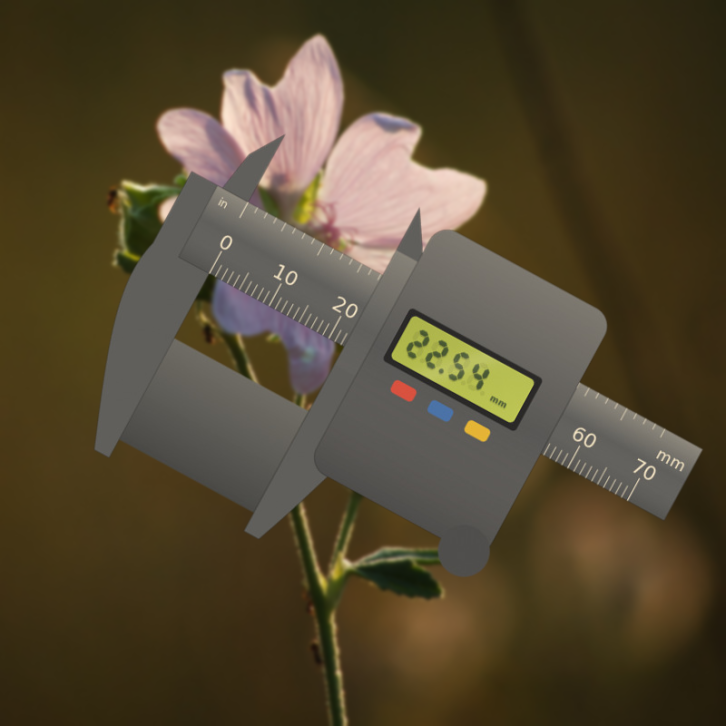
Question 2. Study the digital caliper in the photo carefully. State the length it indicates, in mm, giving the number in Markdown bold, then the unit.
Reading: **22.54** mm
